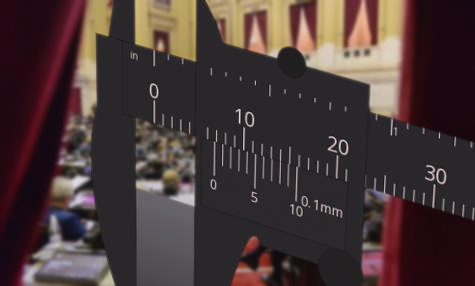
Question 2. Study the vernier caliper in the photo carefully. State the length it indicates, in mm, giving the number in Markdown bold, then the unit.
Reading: **6.8** mm
